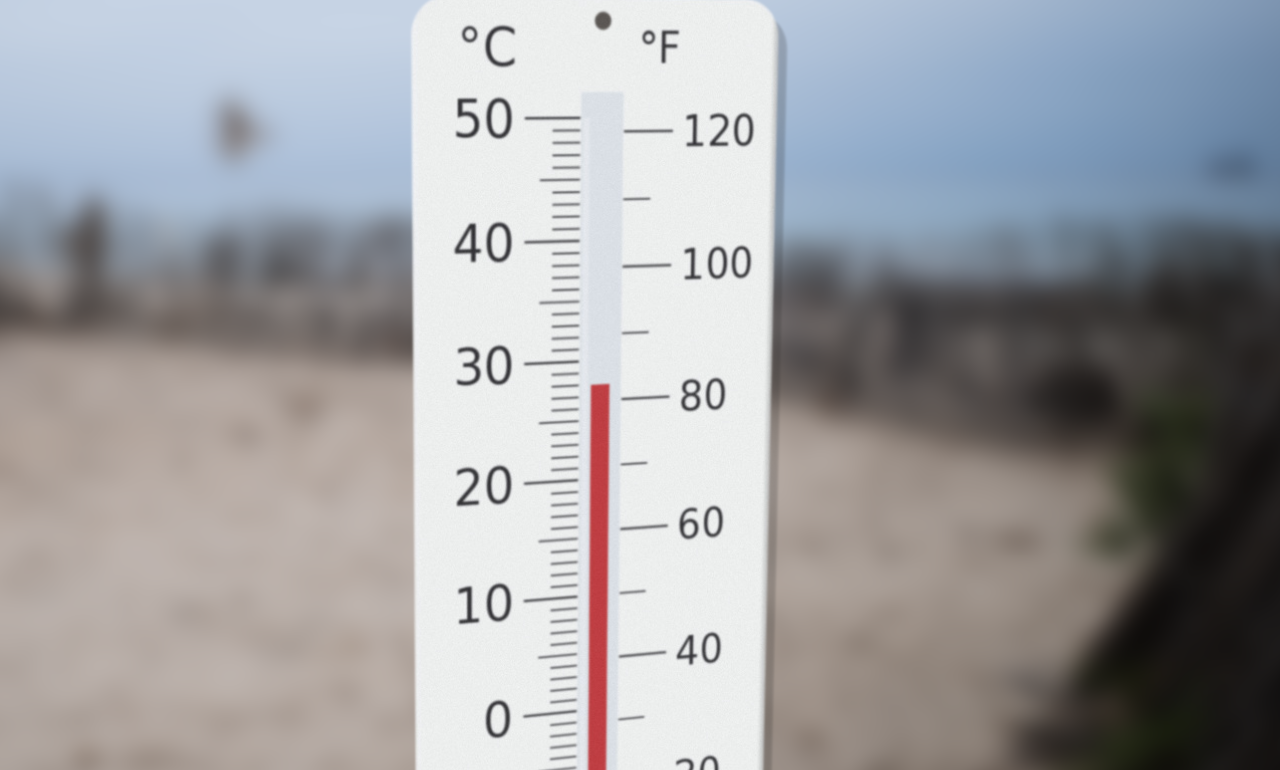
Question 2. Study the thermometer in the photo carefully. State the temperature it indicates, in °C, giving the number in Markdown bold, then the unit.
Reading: **28** °C
